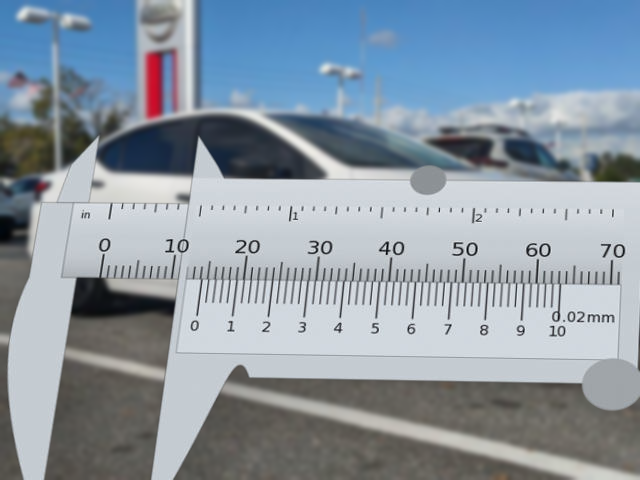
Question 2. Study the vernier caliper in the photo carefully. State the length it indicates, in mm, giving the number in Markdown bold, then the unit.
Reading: **14.2** mm
